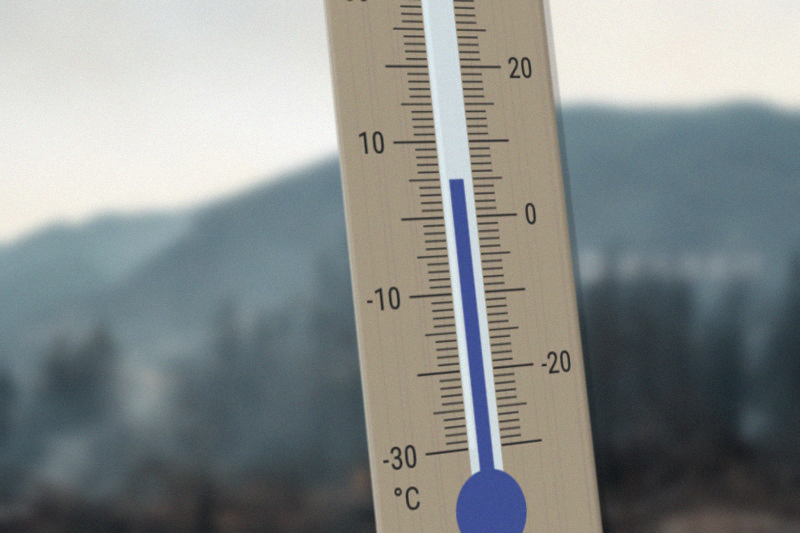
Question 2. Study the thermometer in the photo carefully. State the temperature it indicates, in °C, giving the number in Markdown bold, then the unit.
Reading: **5** °C
